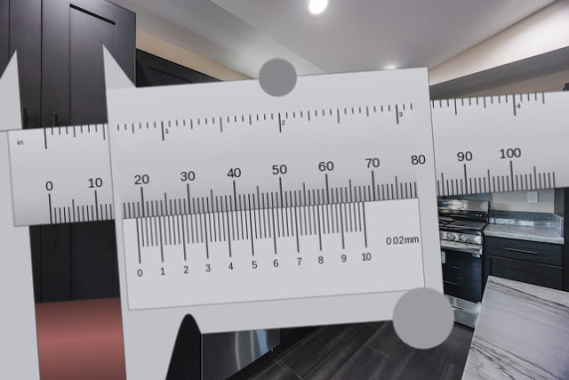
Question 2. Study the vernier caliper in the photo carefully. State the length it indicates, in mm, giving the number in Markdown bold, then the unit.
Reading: **18.5** mm
